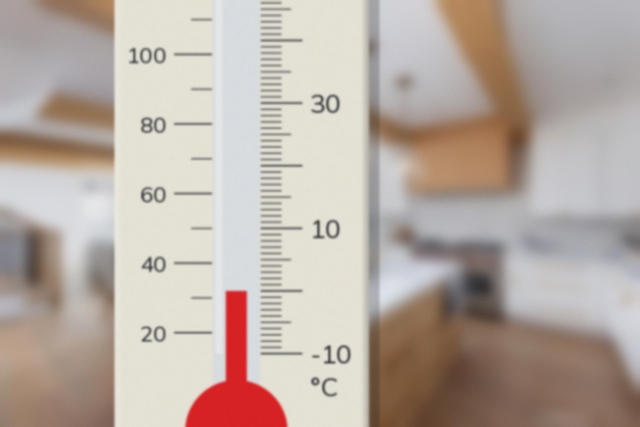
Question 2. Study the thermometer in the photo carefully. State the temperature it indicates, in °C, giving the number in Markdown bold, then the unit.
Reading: **0** °C
